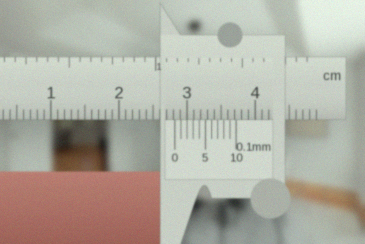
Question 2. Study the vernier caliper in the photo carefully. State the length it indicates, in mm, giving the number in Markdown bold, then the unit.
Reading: **28.2** mm
